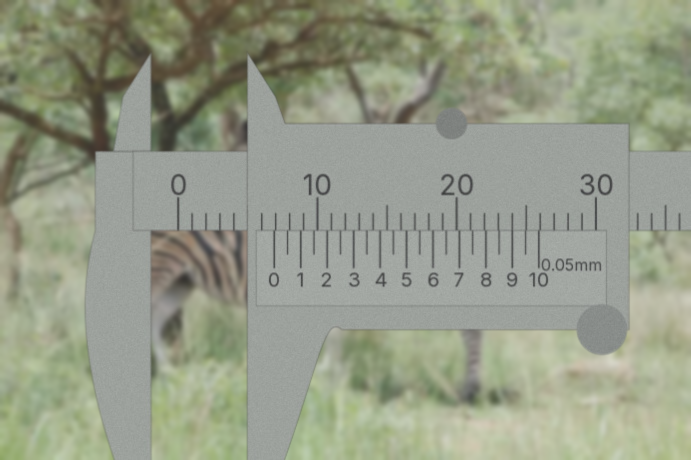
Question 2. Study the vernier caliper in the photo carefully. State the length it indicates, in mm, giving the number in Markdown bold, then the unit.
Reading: **6.9** mm
